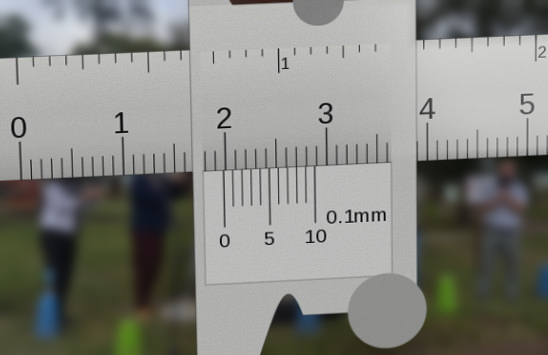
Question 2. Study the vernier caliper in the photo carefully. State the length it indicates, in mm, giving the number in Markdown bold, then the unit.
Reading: **19.8** mm
